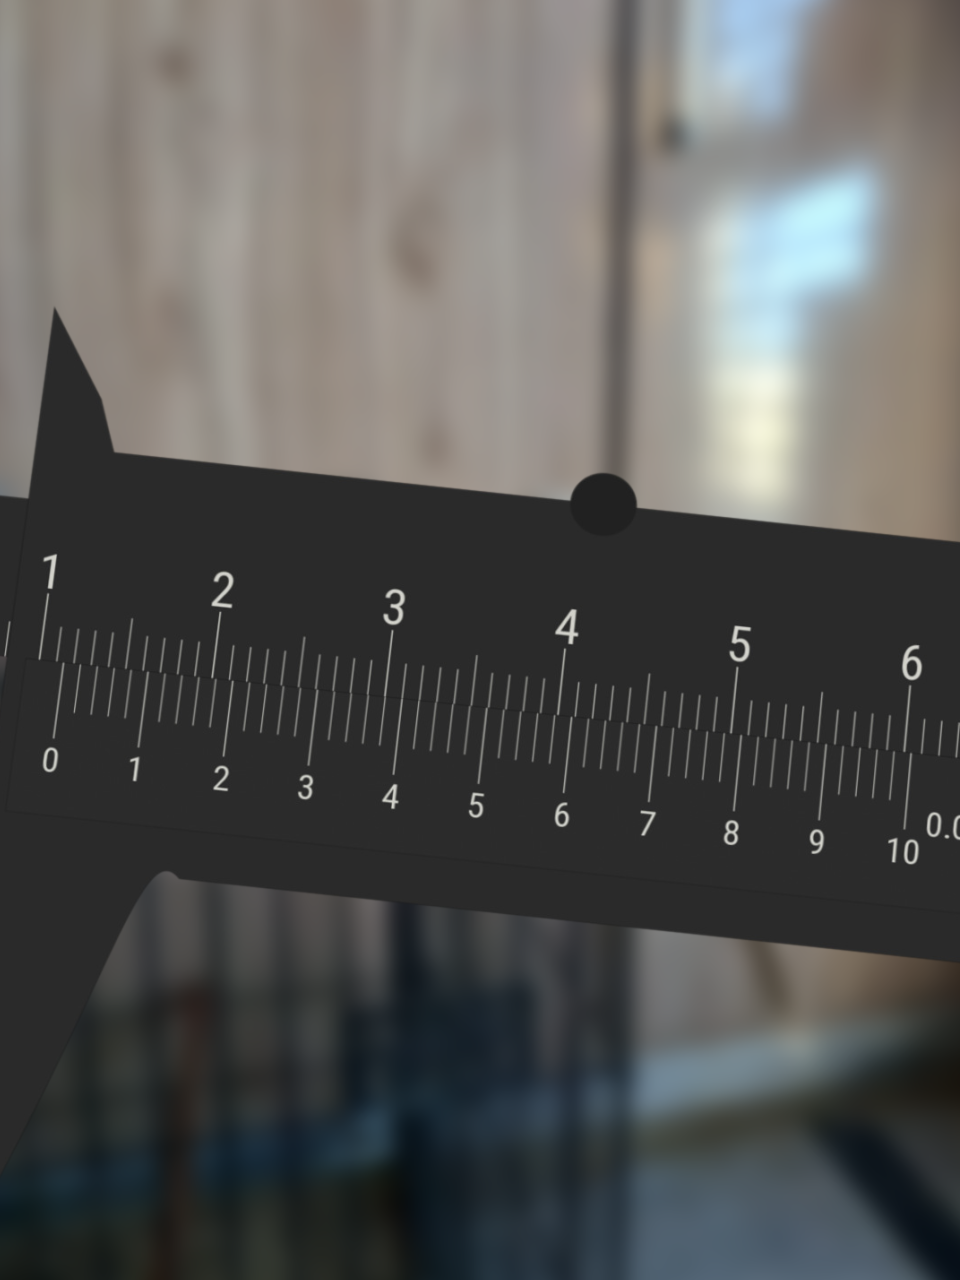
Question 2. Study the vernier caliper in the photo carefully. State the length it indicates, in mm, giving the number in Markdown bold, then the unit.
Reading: **11.4** mm
